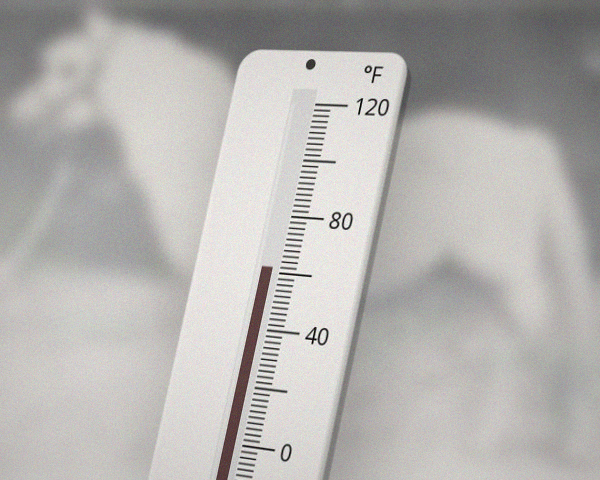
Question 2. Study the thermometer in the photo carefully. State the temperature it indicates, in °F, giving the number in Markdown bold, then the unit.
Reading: **62** °F
